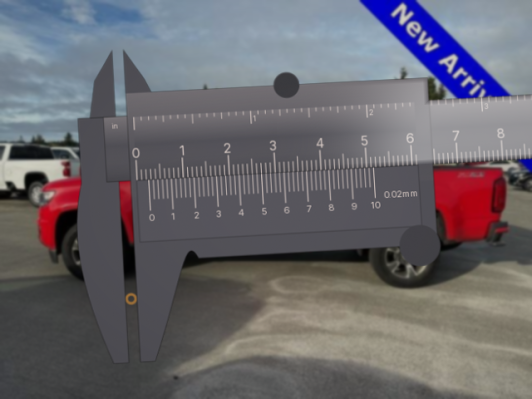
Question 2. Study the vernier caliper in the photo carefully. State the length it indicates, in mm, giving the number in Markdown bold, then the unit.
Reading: **2.5** mm
